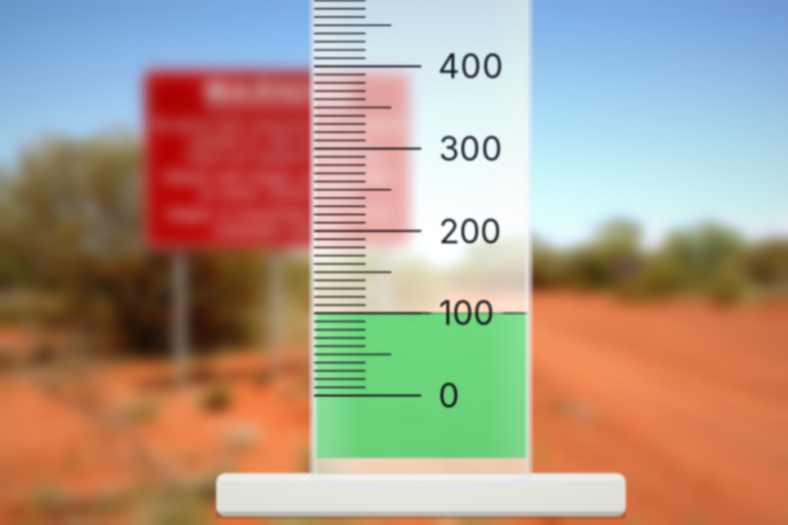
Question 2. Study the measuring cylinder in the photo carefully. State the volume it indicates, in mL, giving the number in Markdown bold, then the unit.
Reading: **100** mL
